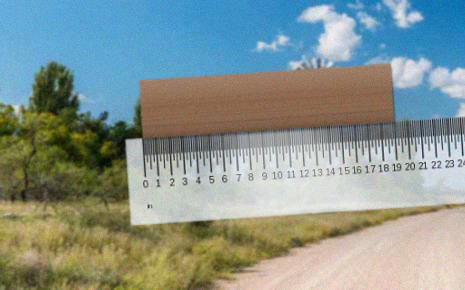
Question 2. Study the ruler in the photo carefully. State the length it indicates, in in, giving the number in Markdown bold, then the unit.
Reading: **19** in
